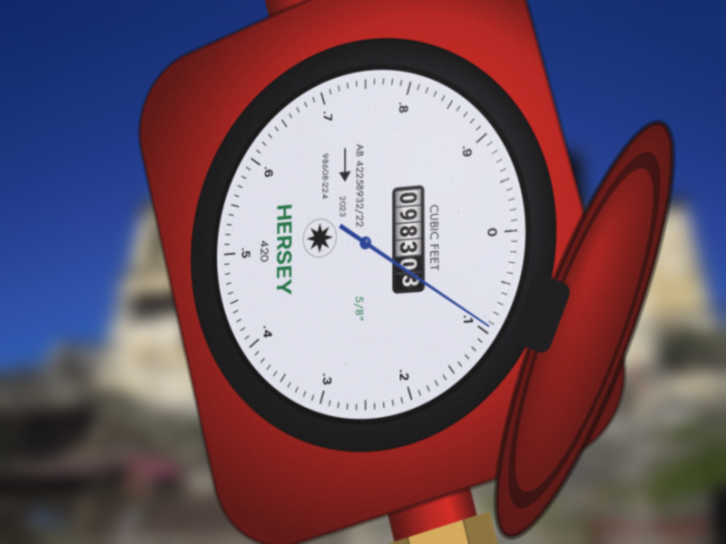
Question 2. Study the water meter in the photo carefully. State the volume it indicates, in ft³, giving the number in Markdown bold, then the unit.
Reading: **98303.09** ft³
